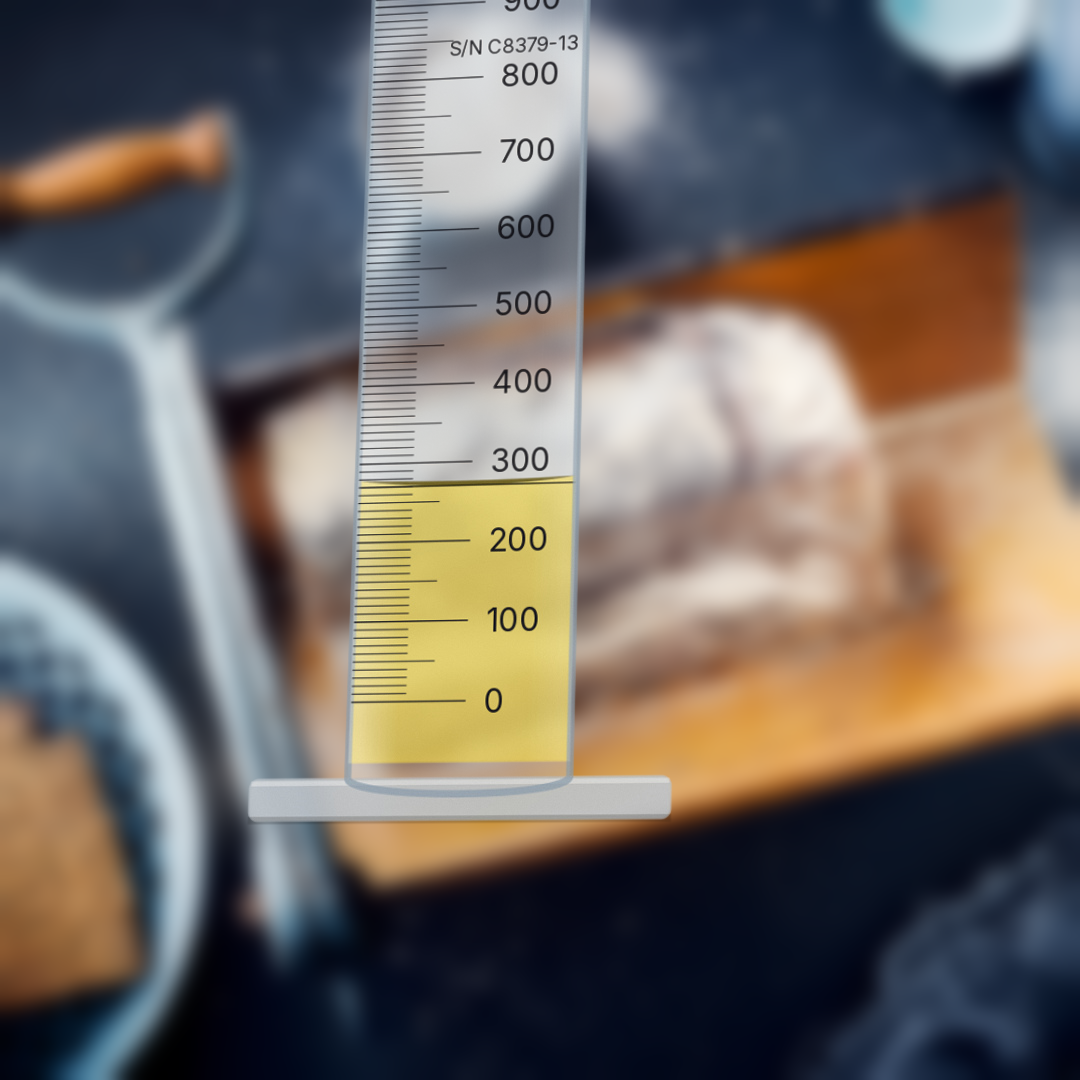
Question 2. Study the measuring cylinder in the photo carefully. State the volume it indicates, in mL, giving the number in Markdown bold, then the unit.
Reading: **270** mL
